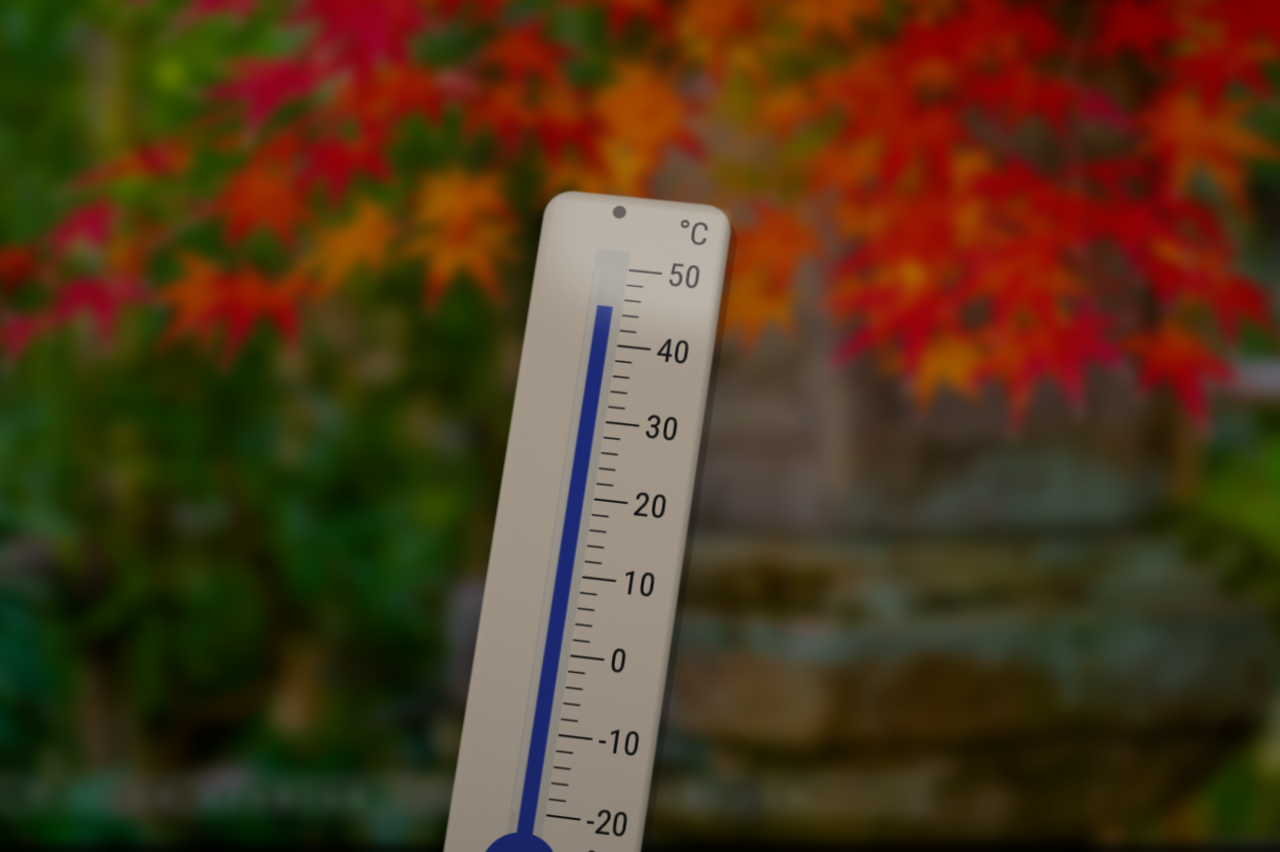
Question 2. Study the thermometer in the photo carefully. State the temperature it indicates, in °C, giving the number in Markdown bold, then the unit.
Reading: **45** °C
